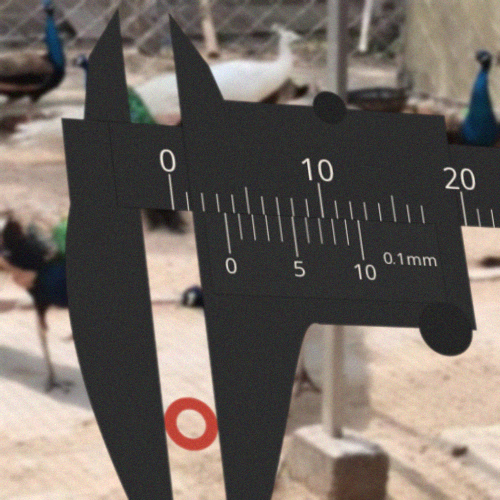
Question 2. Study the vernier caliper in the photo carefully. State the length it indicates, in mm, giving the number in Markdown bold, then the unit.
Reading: **3.4** mm
